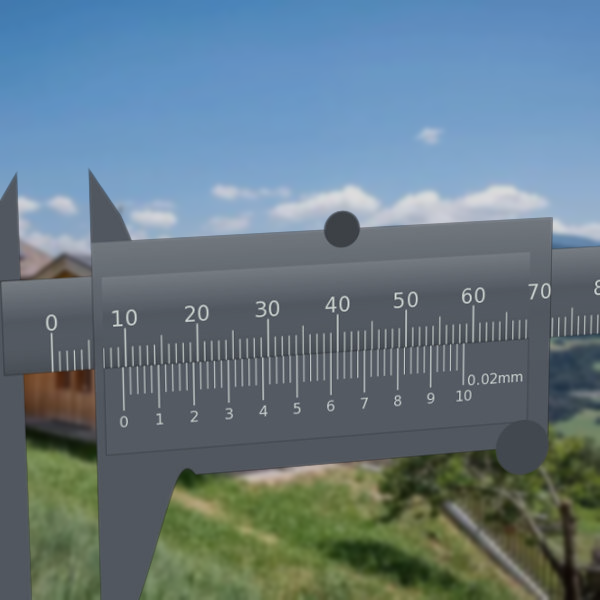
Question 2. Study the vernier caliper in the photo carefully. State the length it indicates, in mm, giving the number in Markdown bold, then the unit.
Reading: **9.6** mm
